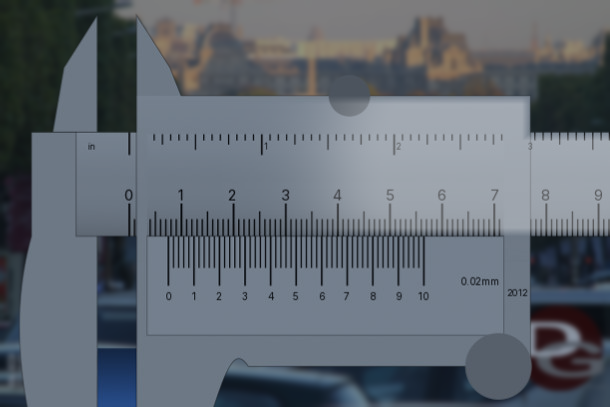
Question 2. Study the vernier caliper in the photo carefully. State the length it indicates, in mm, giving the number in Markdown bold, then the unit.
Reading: **7.5** mm
